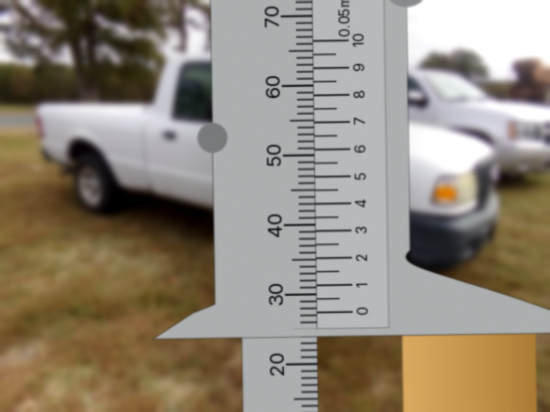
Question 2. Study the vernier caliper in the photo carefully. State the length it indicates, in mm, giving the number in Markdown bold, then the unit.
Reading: **27.4** mm
